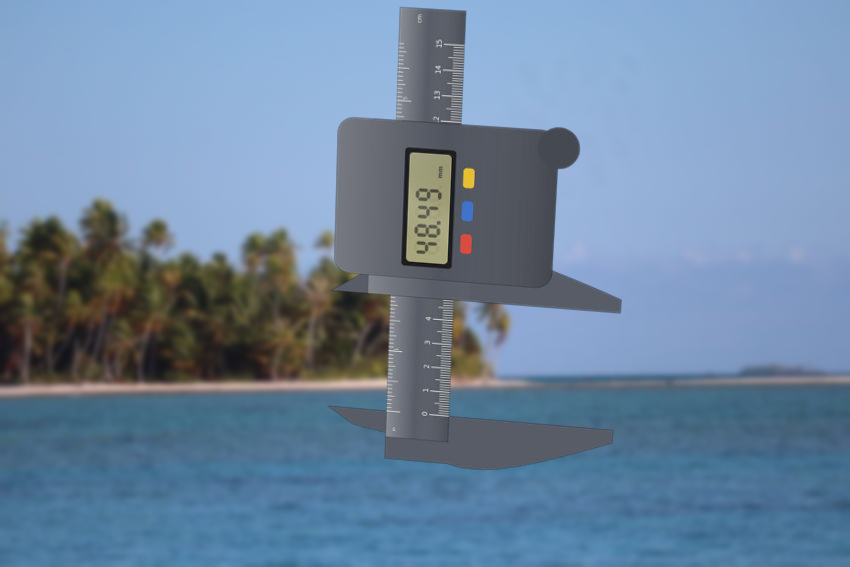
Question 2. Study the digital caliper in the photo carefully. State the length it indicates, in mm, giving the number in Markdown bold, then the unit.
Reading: **48.49** mm
